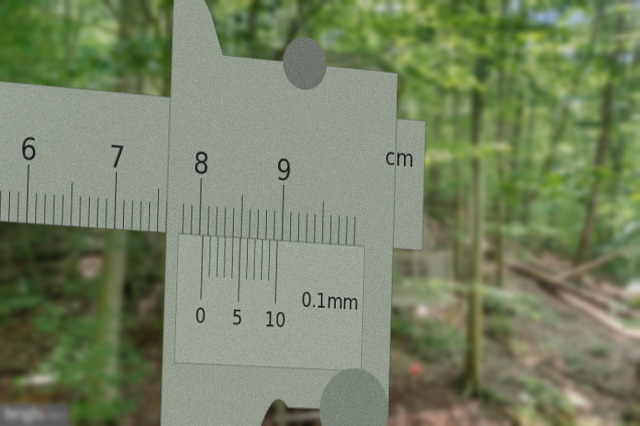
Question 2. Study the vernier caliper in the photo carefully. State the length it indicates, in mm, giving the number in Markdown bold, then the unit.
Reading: **80.4** mm
